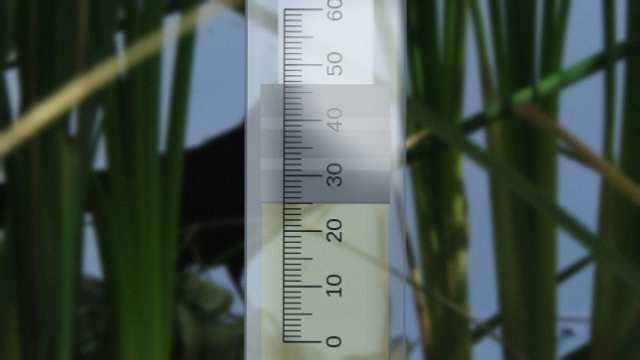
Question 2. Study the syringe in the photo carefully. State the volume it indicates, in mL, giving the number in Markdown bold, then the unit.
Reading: **25** mL
